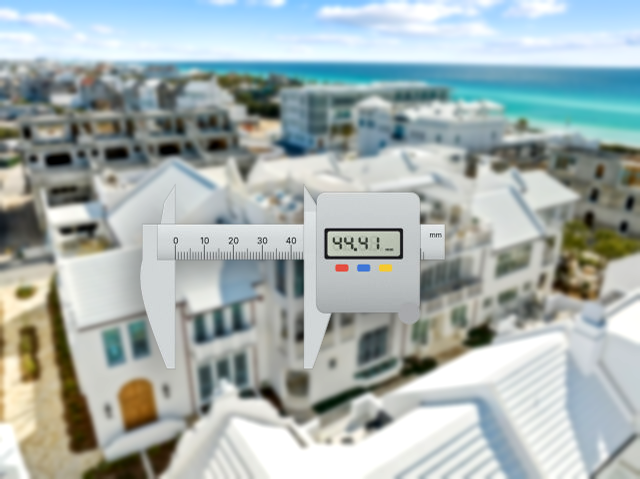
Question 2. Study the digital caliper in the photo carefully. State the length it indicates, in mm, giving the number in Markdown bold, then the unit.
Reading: **44.41** mm
